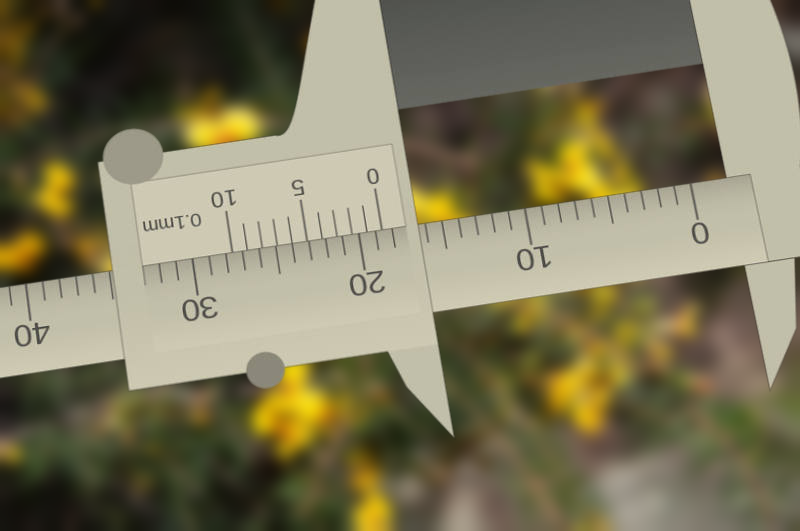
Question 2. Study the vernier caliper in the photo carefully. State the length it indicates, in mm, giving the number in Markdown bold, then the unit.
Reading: **18.6** mm
